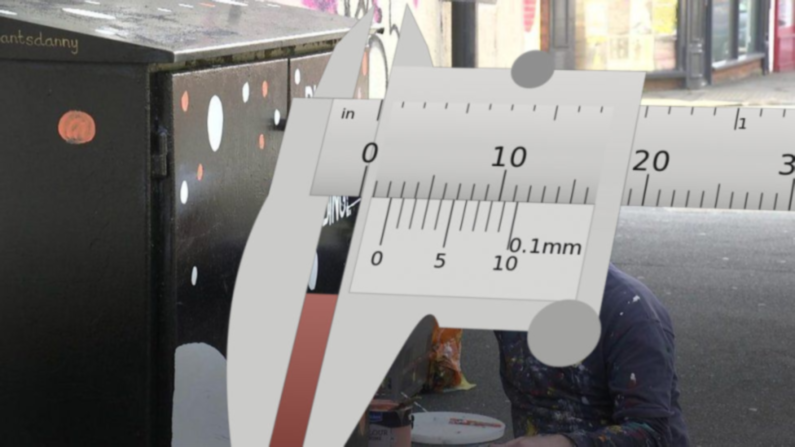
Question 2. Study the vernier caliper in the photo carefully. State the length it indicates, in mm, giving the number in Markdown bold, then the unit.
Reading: **2.3** mm
